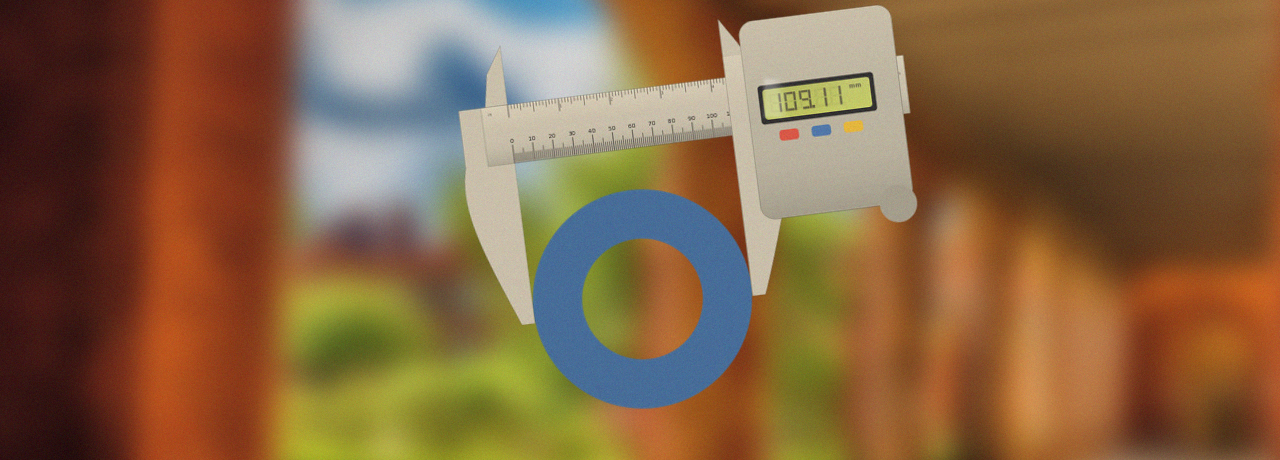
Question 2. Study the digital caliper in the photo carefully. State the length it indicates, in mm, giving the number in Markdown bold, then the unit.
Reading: **109.11** mm
